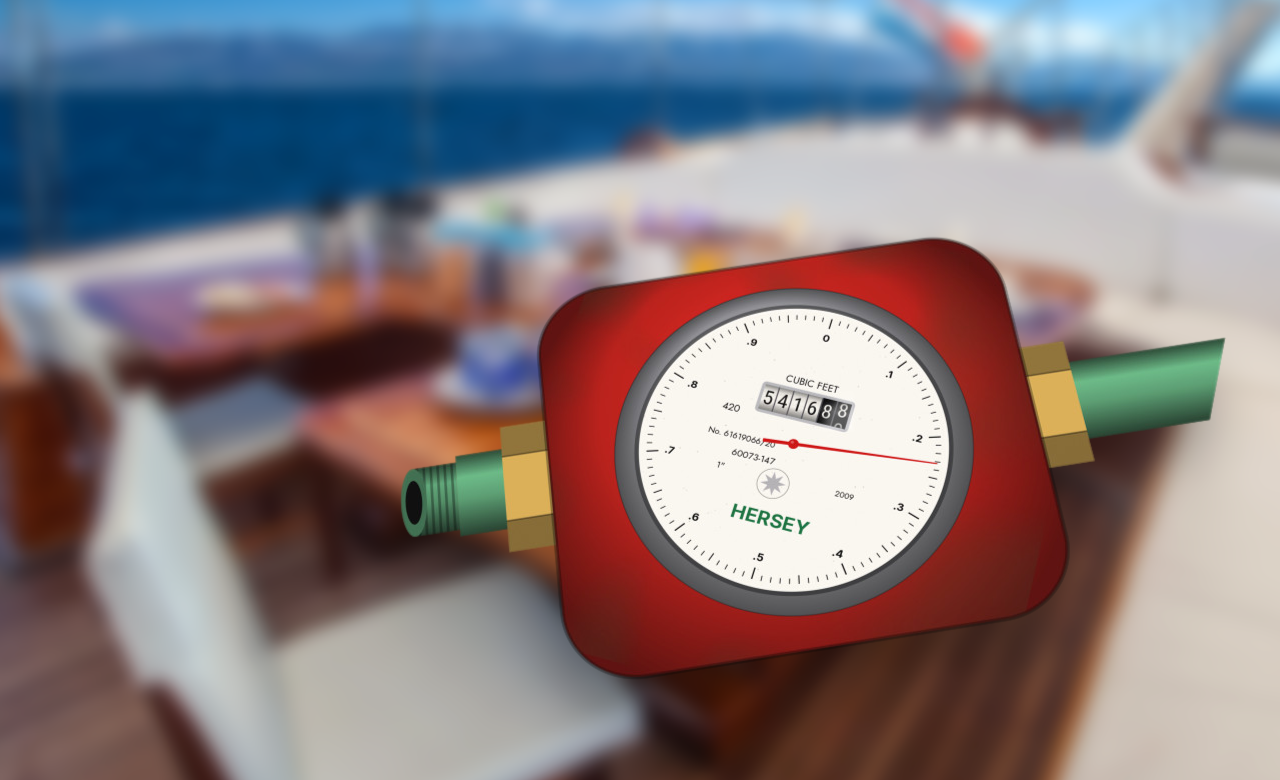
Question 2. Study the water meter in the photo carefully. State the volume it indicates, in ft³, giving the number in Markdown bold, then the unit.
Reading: **541688.23** ft³
